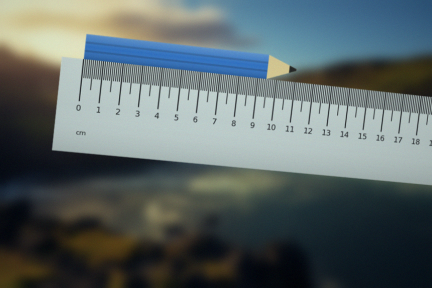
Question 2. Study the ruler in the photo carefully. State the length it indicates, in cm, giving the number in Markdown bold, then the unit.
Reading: **11** cm
